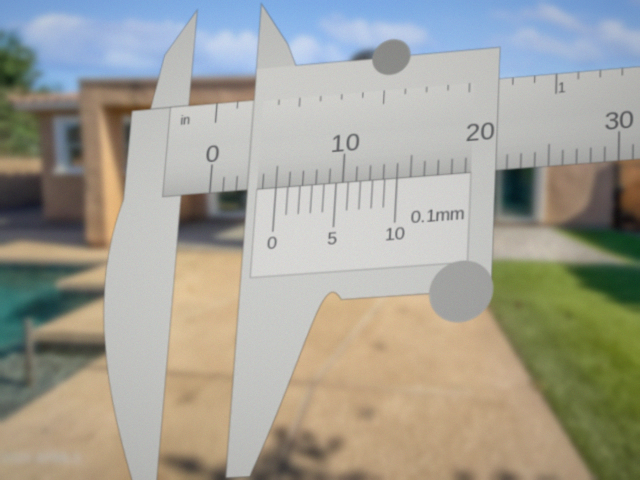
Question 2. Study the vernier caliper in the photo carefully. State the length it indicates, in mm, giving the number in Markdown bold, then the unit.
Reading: **5.0** mm
